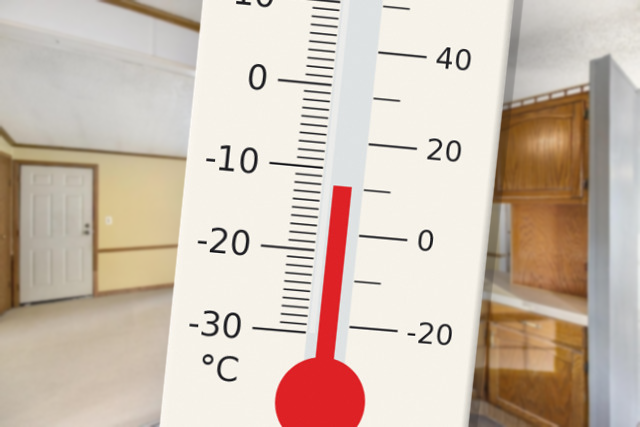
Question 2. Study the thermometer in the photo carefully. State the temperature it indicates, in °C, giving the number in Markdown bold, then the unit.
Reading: **-12** °C
